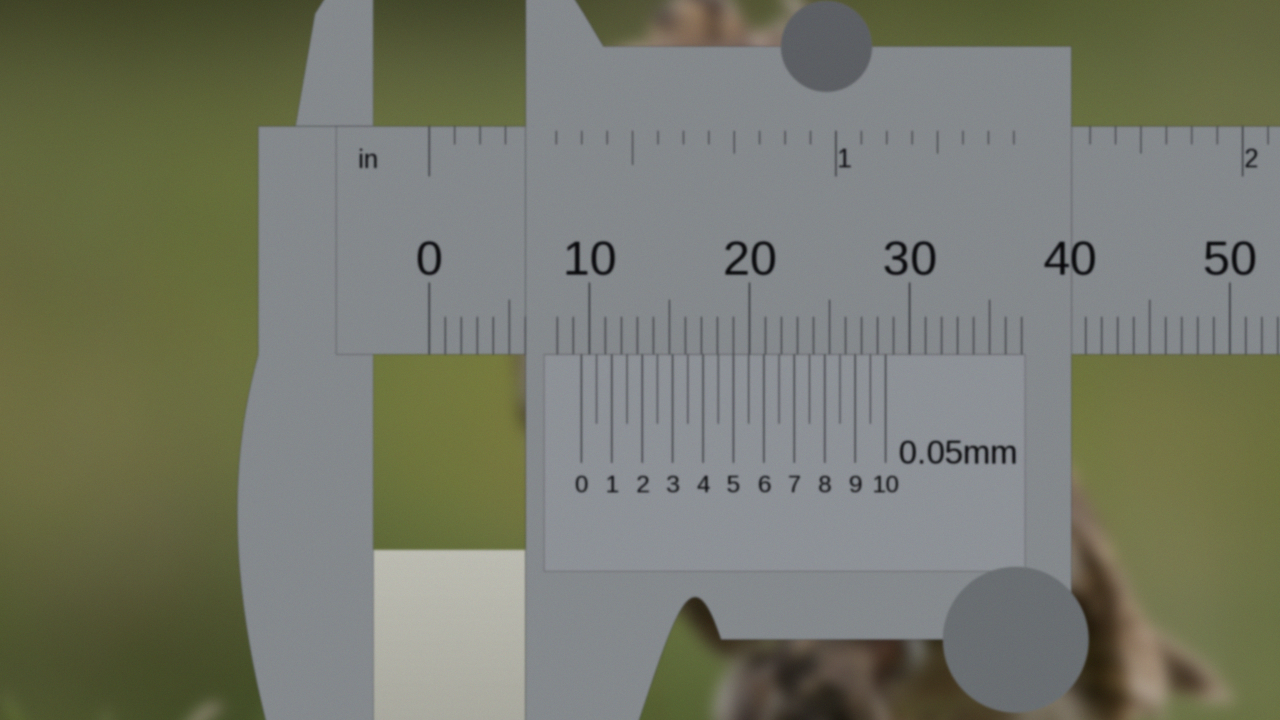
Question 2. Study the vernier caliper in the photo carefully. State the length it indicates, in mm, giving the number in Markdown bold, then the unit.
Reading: **9.5** mm
